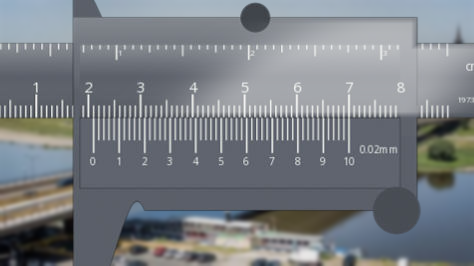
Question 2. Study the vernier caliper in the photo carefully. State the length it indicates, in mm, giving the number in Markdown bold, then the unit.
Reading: **21.0** mm
